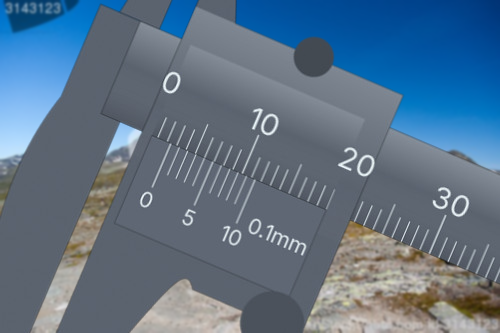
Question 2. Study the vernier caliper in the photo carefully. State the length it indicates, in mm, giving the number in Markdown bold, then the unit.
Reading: **2.4** mm
